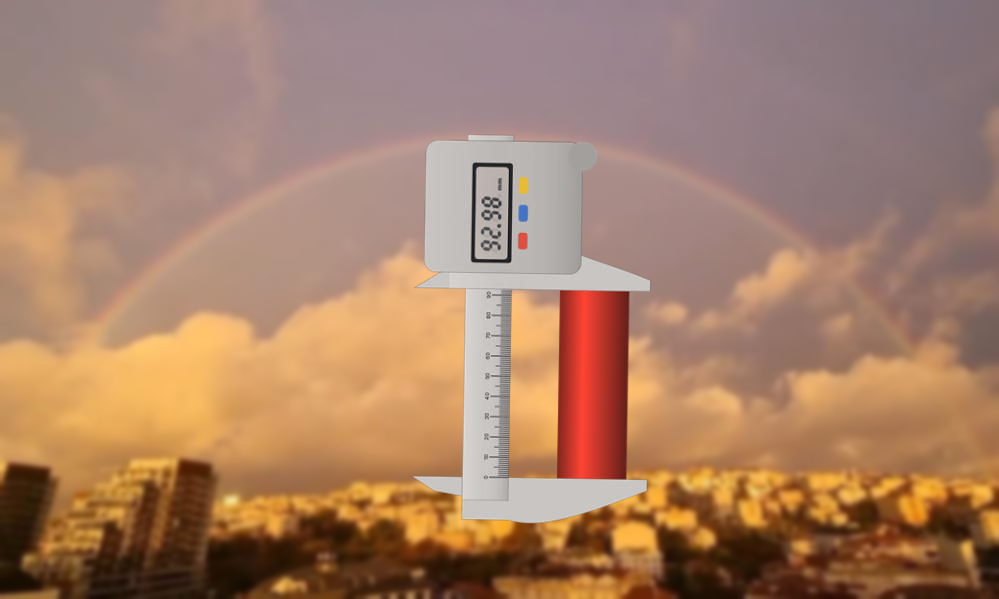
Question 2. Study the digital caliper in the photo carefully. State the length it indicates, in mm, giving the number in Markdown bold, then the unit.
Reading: **92.98** mm
